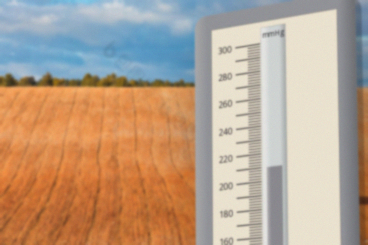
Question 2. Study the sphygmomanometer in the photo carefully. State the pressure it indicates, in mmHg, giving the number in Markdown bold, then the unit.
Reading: **210** mmHg
